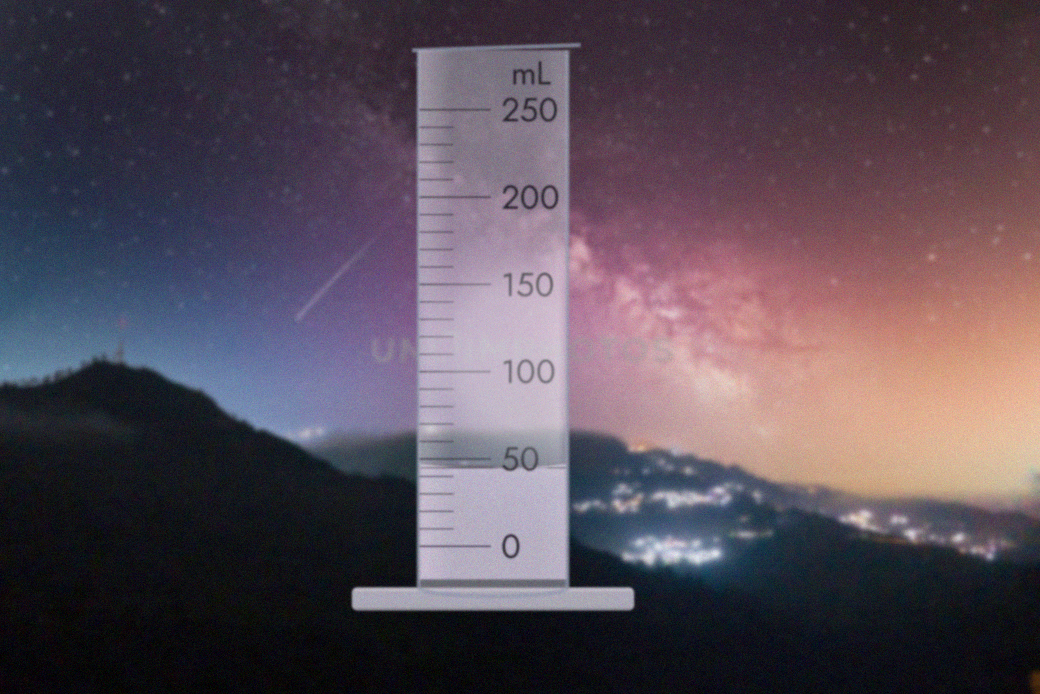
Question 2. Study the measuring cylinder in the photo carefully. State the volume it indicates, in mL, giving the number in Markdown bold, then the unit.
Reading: **45** mL
